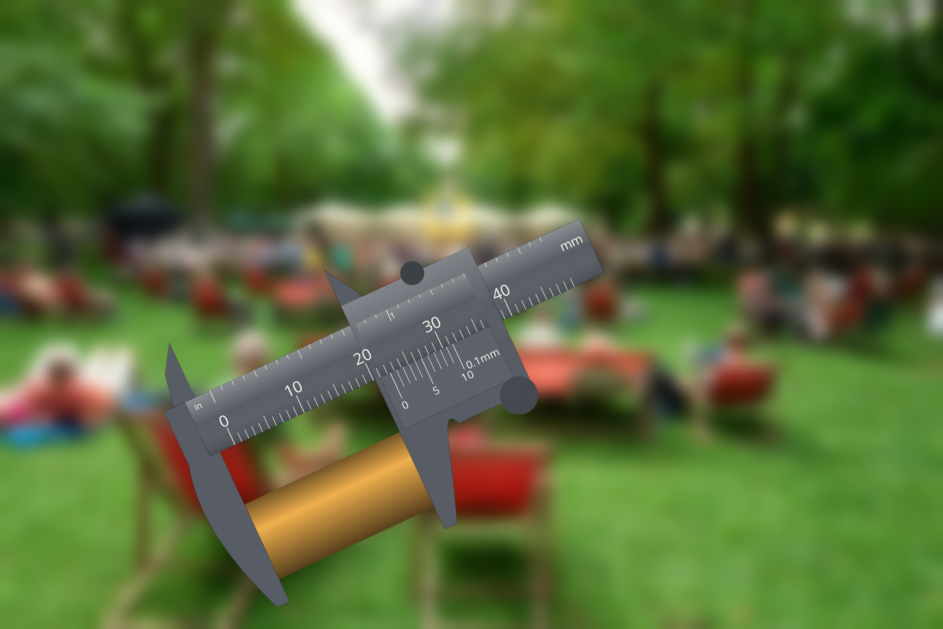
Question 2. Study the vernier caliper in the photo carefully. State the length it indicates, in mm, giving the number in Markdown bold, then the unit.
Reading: **22.4** mm
